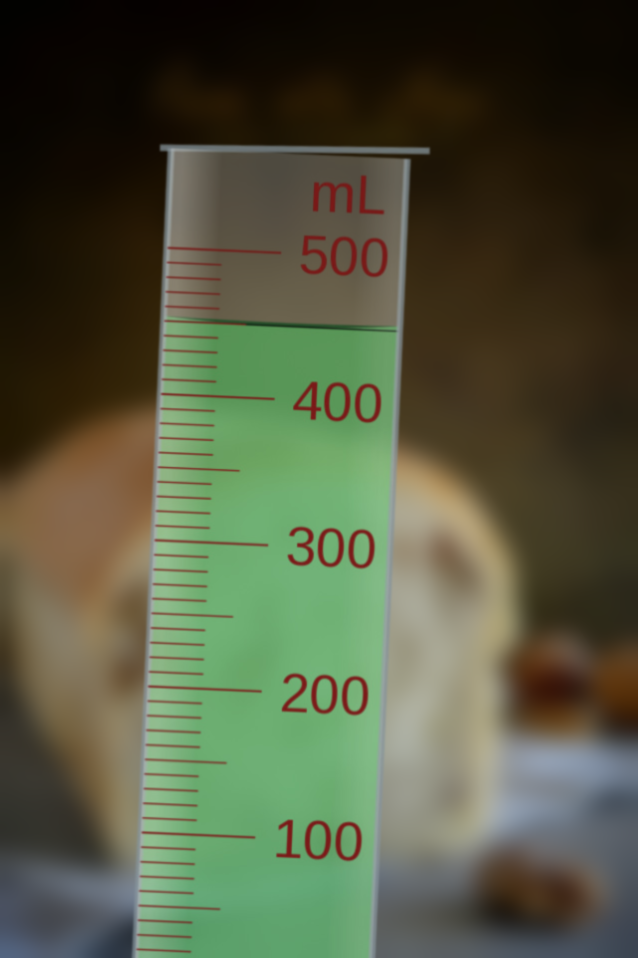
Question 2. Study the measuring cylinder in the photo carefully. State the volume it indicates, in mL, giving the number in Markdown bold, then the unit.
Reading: **450** mL
